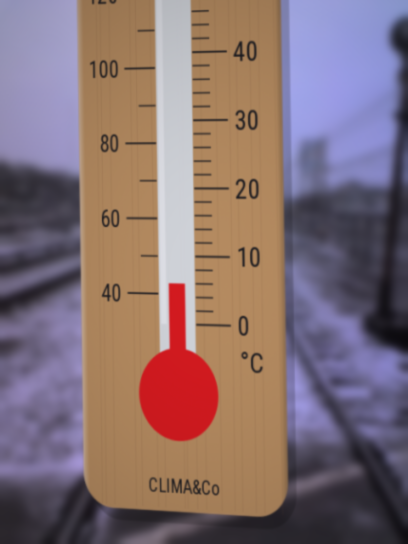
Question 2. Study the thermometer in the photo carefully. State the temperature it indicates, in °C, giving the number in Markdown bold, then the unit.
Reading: **6** °C
